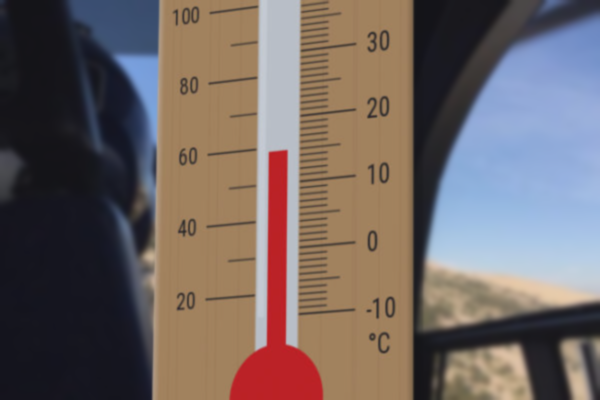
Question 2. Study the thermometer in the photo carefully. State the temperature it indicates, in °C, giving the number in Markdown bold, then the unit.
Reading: **15** °C
